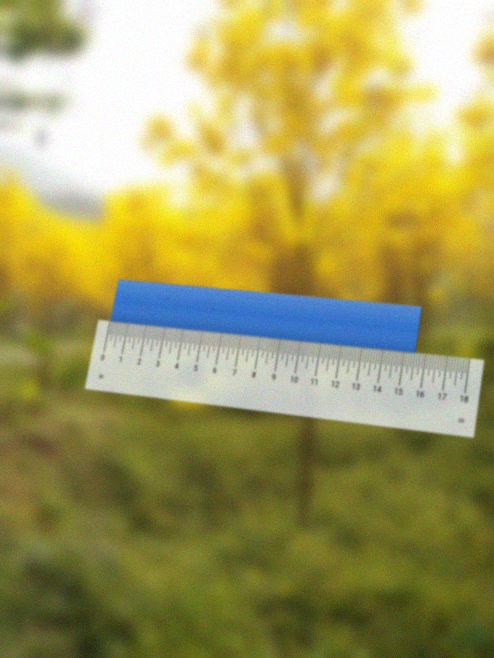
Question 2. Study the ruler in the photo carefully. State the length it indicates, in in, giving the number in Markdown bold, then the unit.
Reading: **15.5** in
